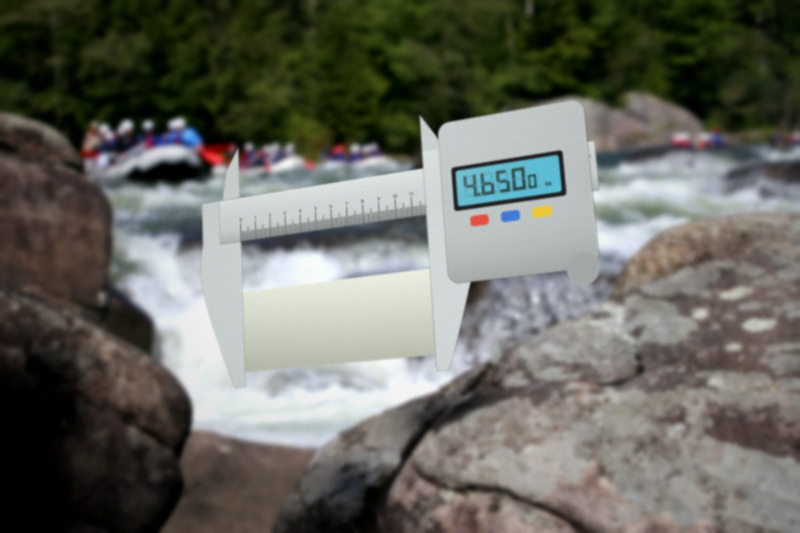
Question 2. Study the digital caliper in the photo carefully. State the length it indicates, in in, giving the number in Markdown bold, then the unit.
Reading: **4.6500** in
